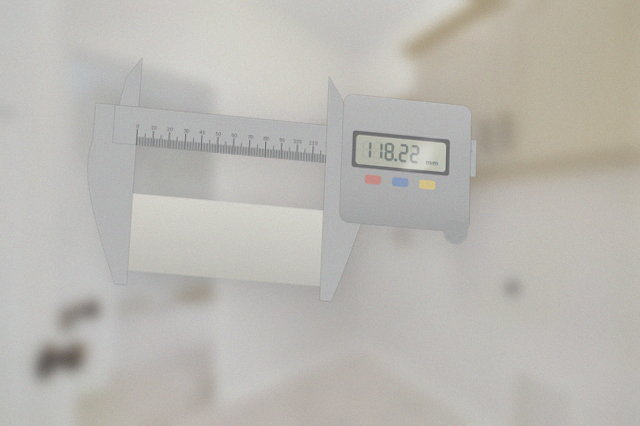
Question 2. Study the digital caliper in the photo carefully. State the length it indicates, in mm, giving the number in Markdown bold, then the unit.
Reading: **118.22** mm
